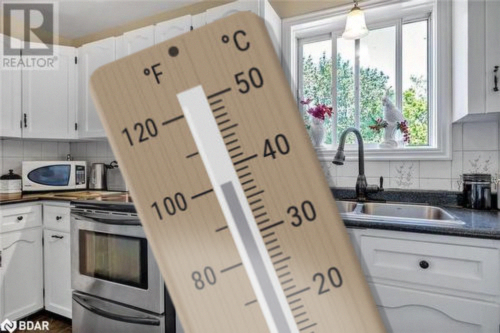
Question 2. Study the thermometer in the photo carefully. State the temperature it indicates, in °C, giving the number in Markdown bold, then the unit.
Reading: **38** °C
